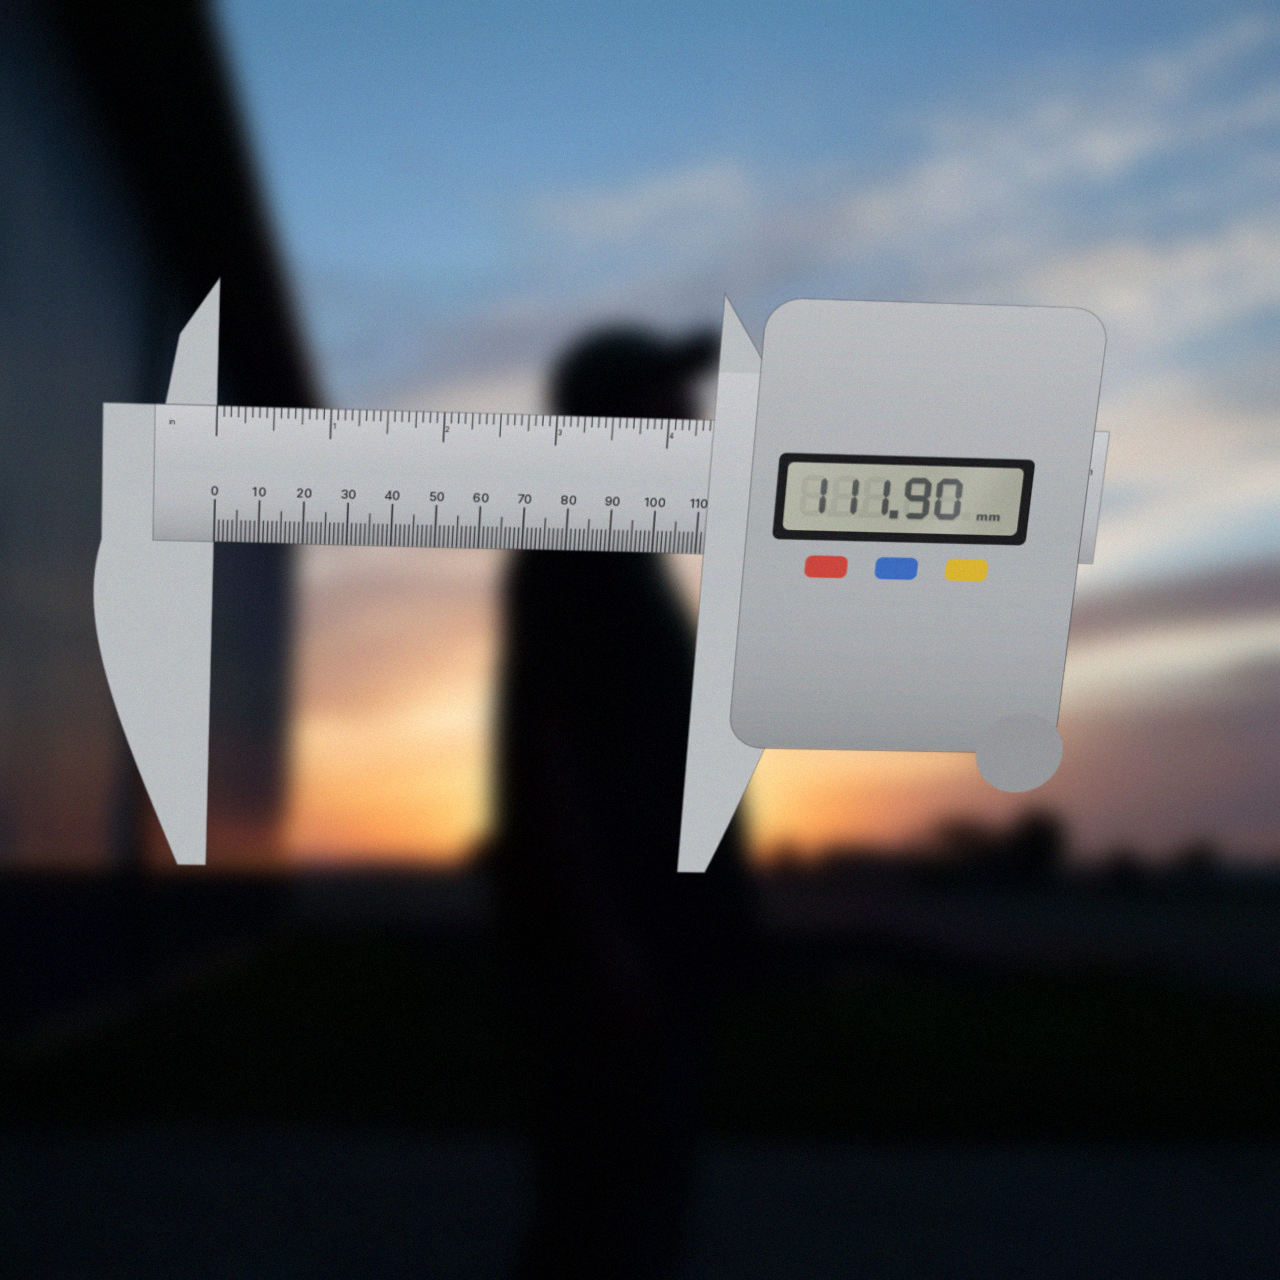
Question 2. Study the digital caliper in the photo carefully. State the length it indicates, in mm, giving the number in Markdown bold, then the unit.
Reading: **111.90** mm
